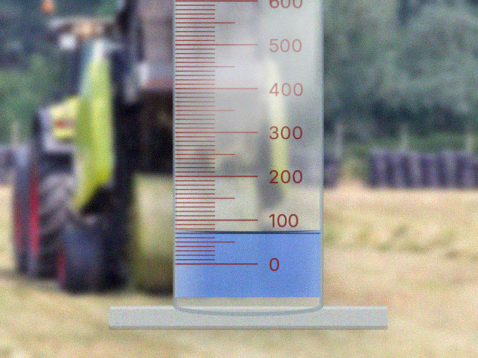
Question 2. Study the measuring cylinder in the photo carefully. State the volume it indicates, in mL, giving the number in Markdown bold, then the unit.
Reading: **70** mL
